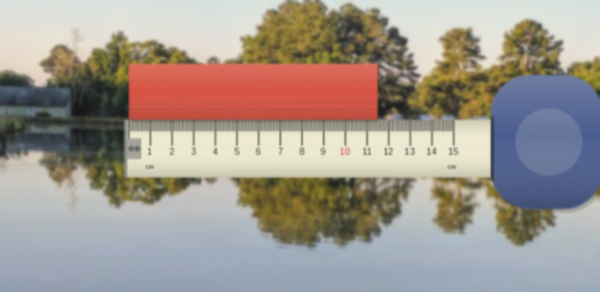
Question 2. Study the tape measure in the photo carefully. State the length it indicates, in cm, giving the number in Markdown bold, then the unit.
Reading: **11.5** cm
